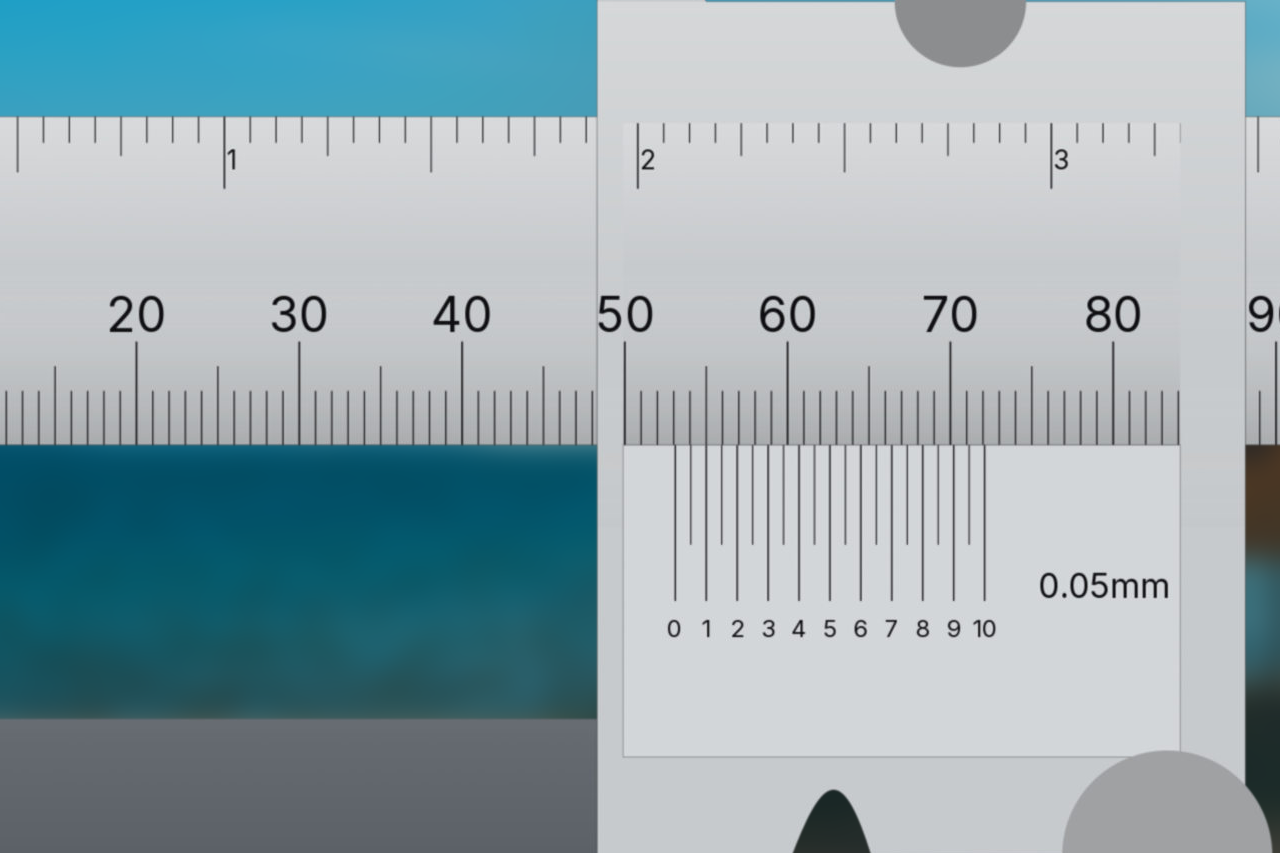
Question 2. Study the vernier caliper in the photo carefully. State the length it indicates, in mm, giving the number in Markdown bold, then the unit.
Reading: **53.1** mm
